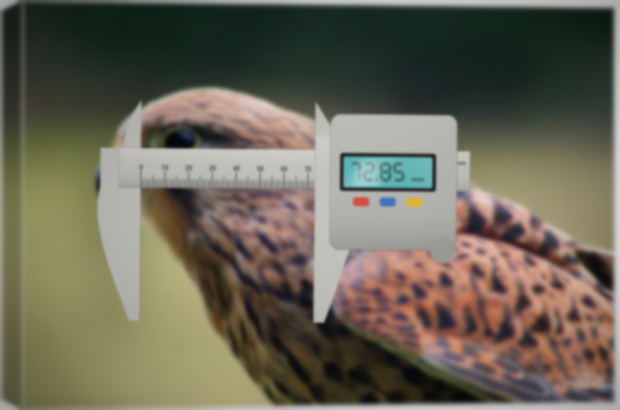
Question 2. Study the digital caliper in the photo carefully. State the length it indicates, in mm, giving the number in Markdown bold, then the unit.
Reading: **72.85** mm
